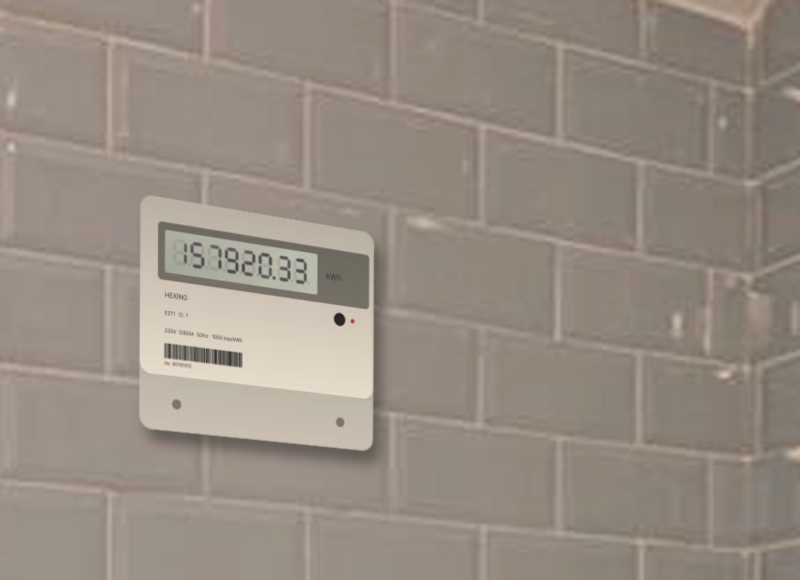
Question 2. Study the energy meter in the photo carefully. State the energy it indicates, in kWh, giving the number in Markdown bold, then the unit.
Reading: **157920.33** kWh
